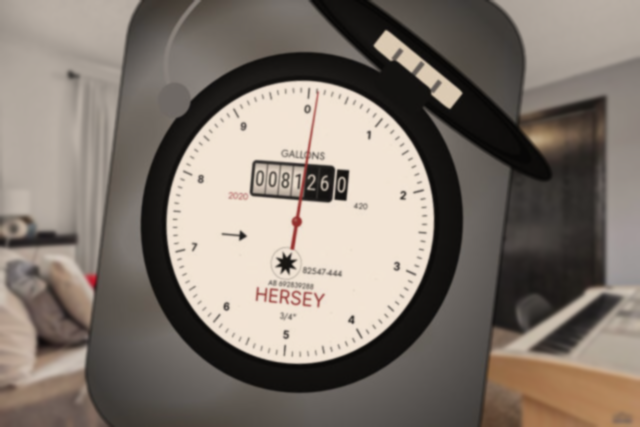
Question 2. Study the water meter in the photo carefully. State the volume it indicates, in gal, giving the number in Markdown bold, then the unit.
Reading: **81260.1** gal
